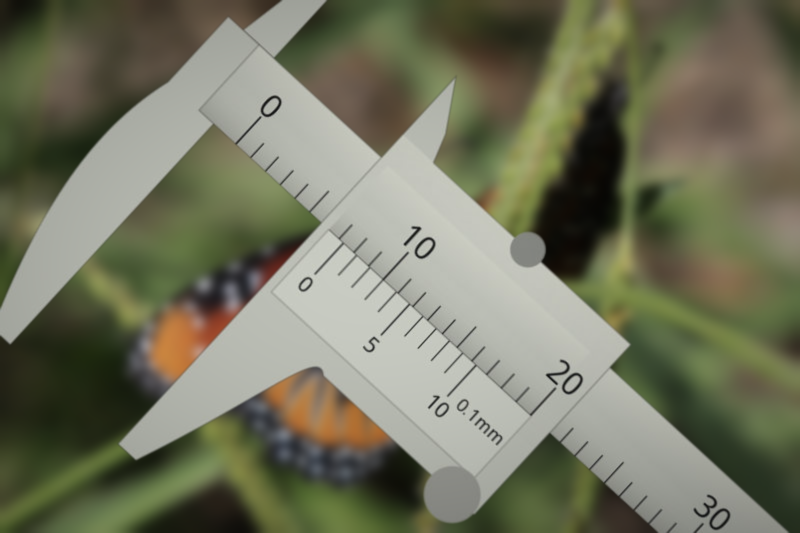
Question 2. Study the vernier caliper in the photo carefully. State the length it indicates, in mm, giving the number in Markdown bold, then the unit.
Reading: **7.3** mm
